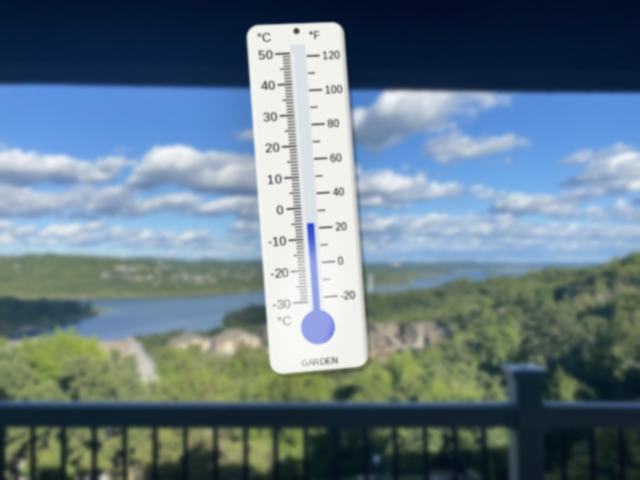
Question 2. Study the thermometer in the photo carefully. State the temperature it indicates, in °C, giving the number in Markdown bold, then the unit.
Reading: **-5** °C
